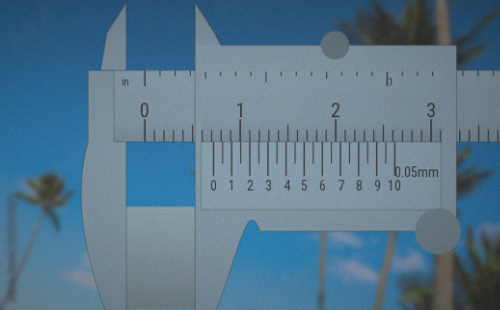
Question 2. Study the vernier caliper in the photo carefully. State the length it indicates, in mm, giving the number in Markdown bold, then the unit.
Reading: **7.2** mm
